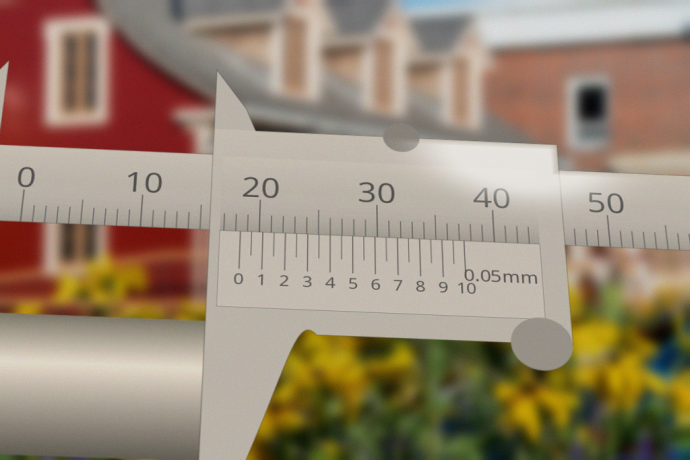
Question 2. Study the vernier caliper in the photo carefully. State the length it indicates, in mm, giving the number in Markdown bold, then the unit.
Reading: **18.4** mm
